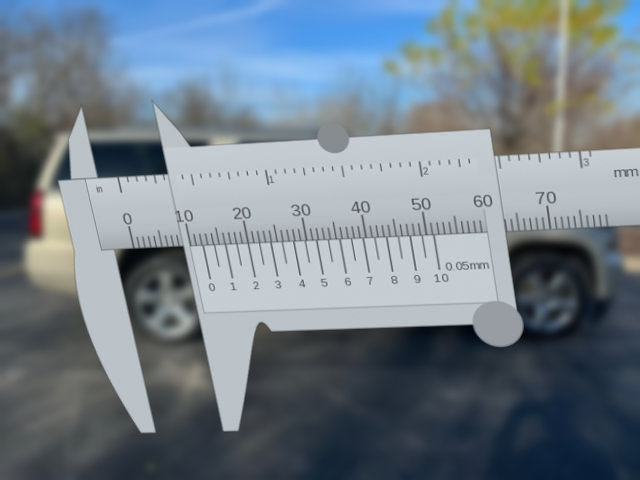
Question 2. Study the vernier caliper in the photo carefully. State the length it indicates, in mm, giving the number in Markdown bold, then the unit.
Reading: **12.2** mm
